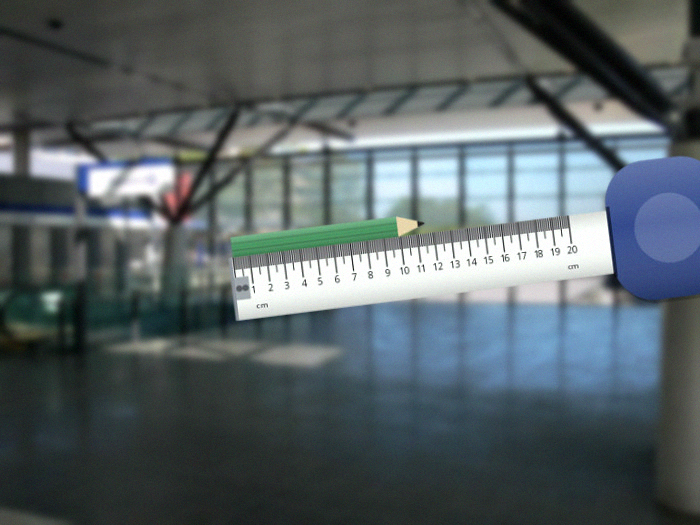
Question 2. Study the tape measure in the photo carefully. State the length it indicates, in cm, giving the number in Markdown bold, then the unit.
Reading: **11.5** cm
